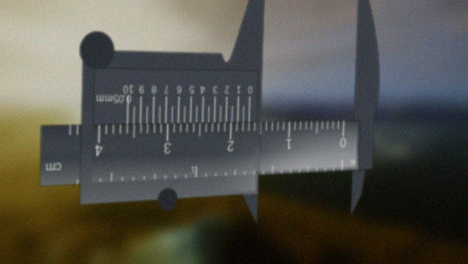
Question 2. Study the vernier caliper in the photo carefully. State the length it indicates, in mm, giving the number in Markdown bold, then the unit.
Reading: **17.0** mm
